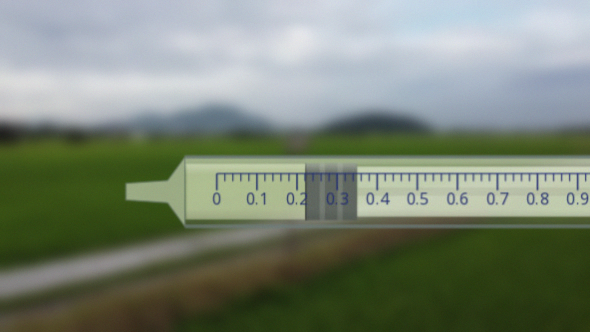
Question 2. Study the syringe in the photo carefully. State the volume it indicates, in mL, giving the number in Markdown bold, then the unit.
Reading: **0.22** mL
